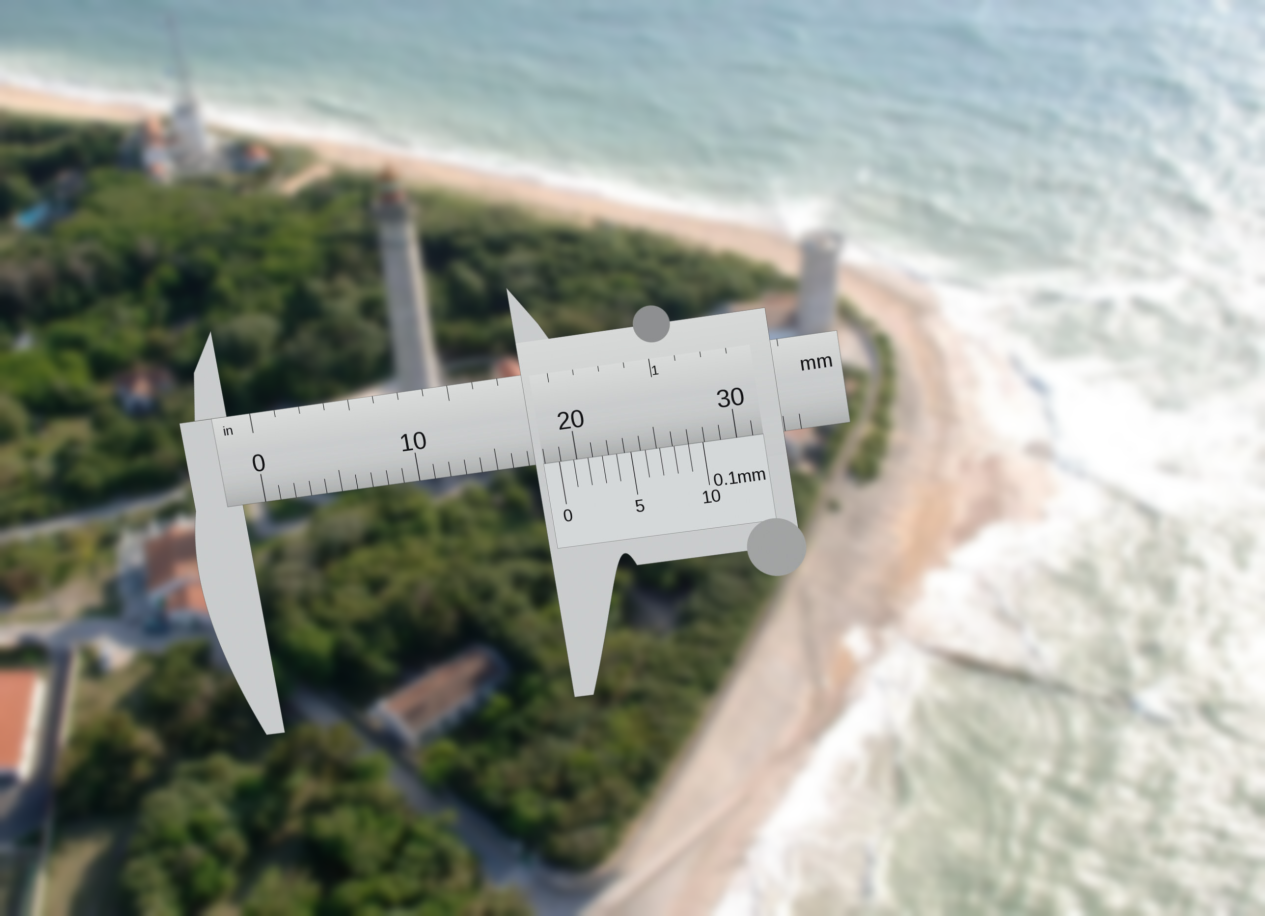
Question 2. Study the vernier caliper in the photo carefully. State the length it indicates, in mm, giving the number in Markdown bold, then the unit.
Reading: **18.9** mm
